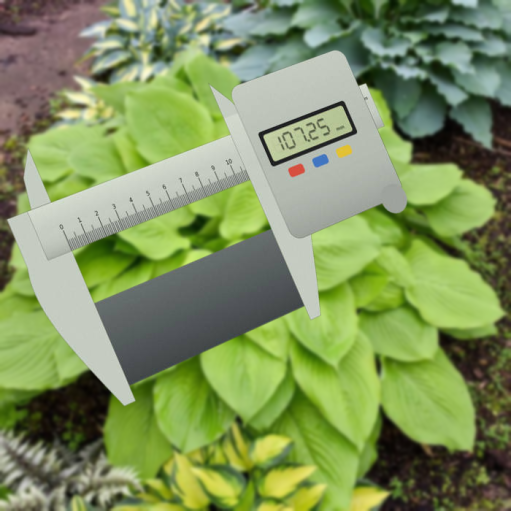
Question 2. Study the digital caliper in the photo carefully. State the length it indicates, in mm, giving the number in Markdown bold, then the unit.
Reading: **107.25** mm
